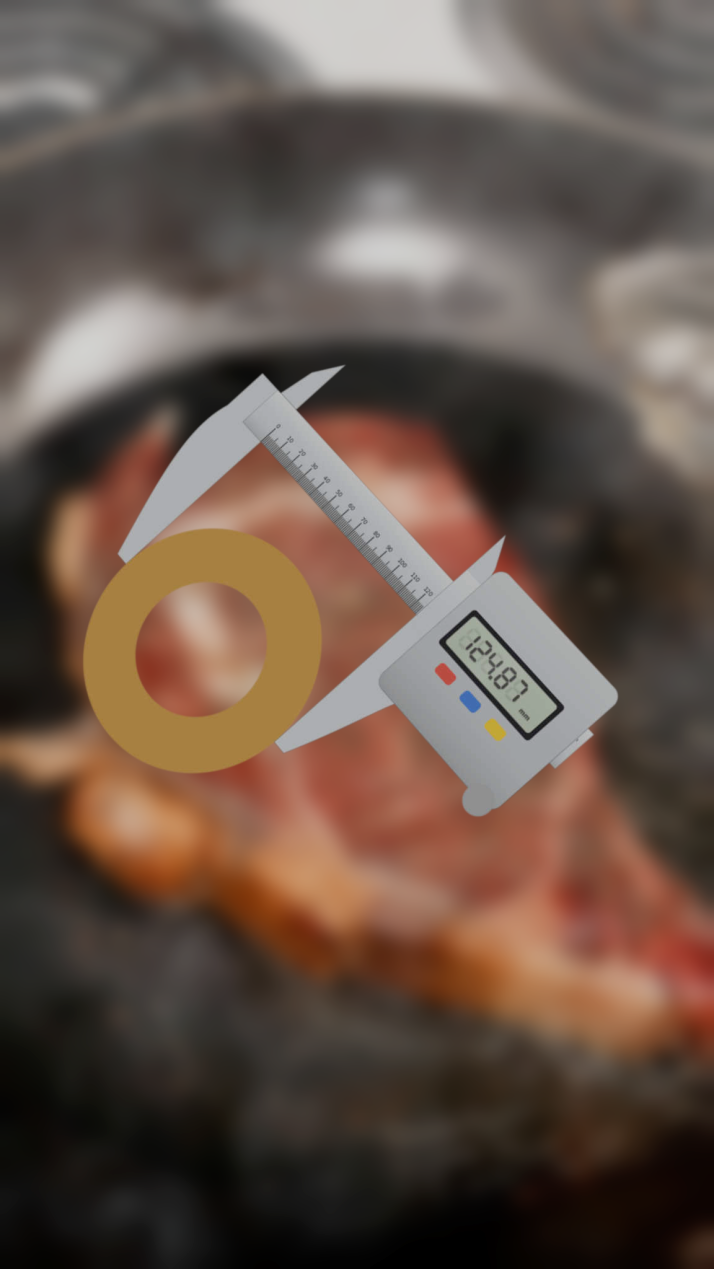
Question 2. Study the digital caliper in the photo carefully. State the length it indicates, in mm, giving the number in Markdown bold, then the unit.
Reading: **124.87** mm
